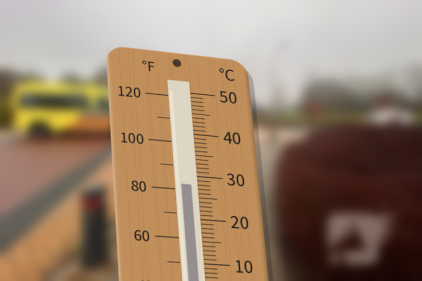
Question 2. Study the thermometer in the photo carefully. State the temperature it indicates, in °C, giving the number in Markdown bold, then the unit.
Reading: **28** °C
